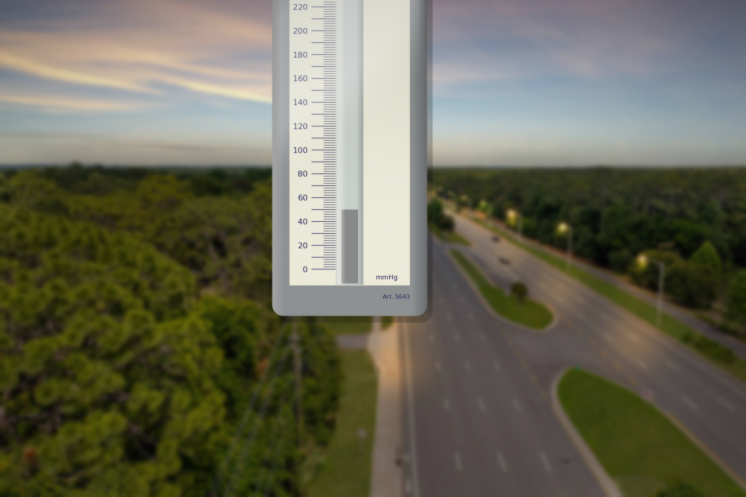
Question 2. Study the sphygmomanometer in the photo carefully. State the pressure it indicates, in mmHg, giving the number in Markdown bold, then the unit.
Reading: **50** mmHg
